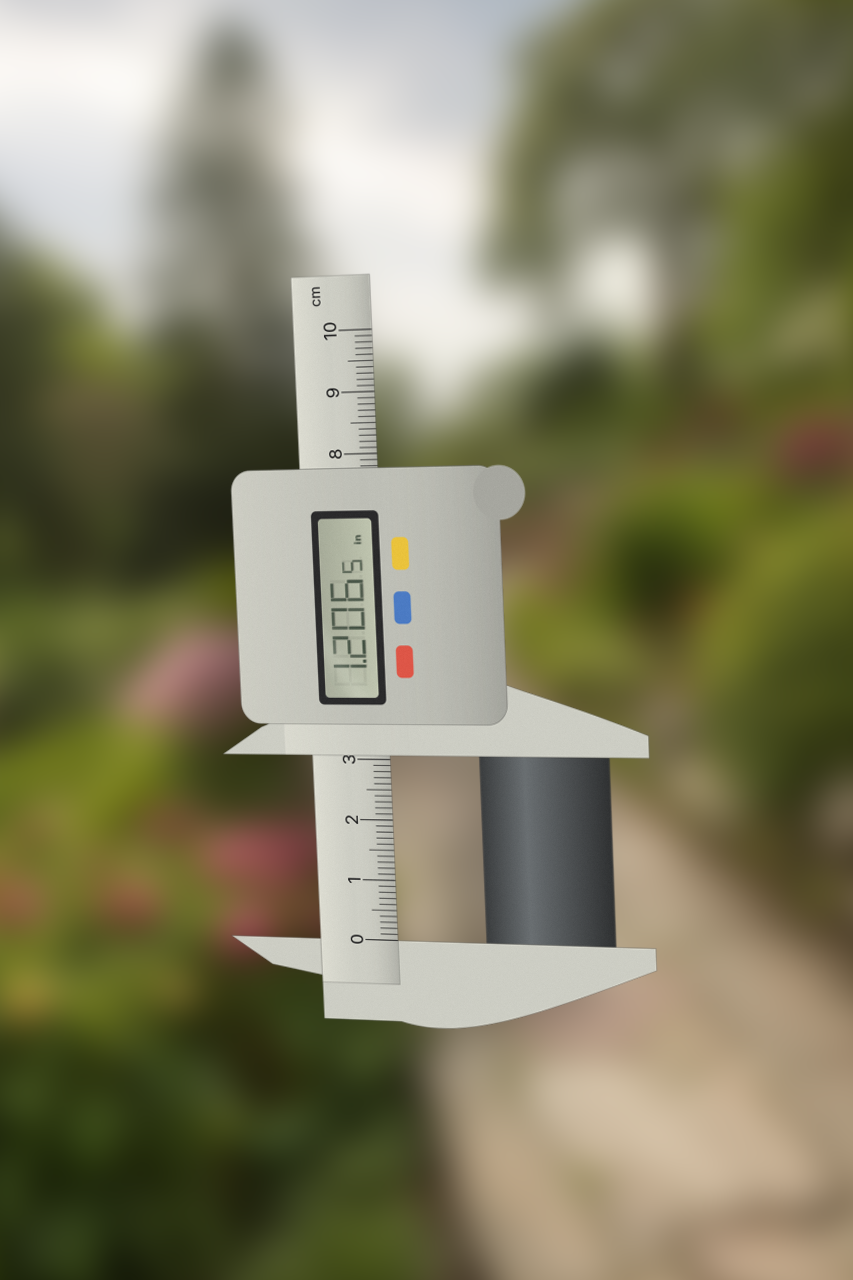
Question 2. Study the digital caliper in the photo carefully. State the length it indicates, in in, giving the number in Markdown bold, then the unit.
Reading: **1.2065** in
